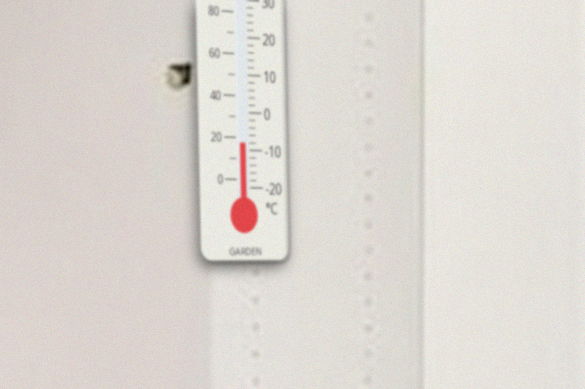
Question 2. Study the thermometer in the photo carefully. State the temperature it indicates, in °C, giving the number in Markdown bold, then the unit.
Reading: **-8** °C
